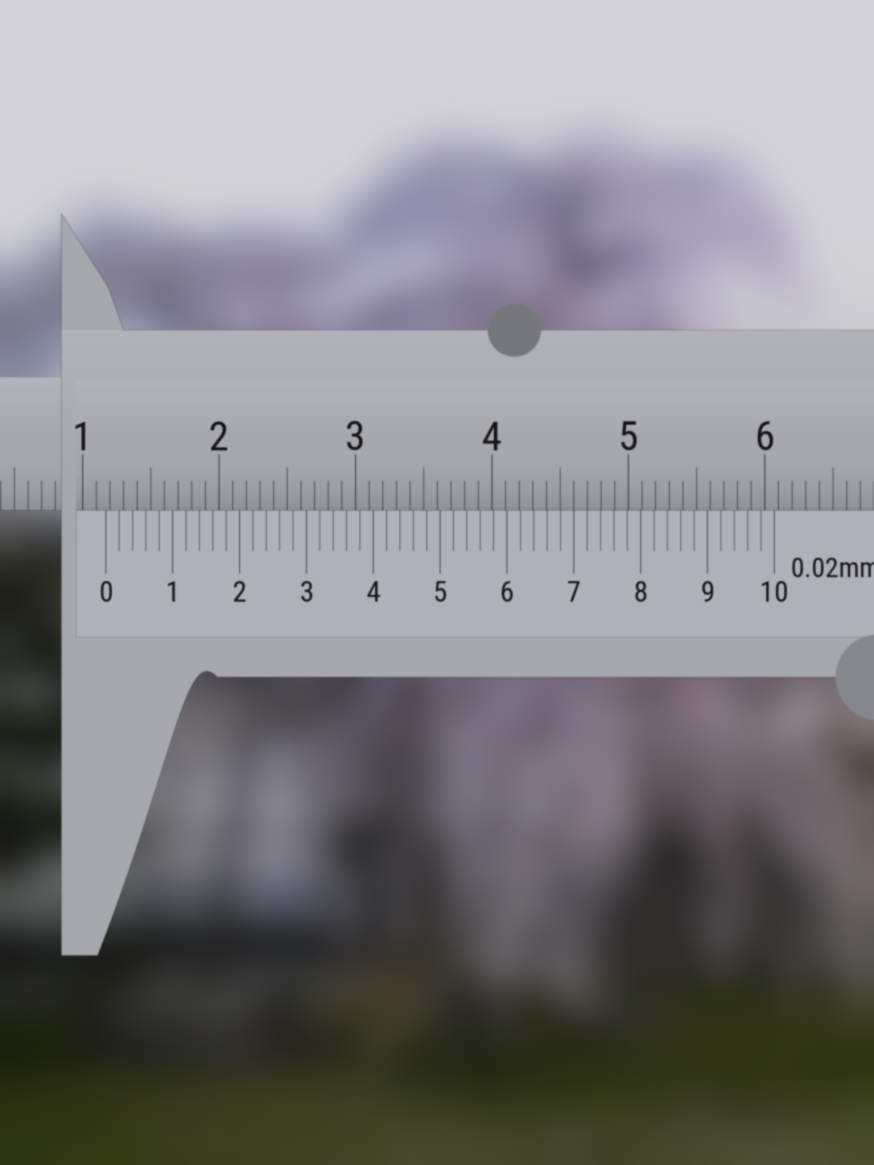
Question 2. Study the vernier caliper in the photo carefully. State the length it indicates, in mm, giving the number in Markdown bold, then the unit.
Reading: **11.7** mm
